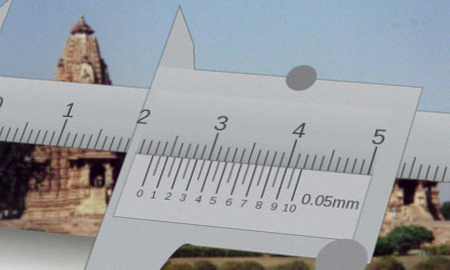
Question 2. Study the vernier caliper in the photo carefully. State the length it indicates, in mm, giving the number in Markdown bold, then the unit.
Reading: **22.8** mm
